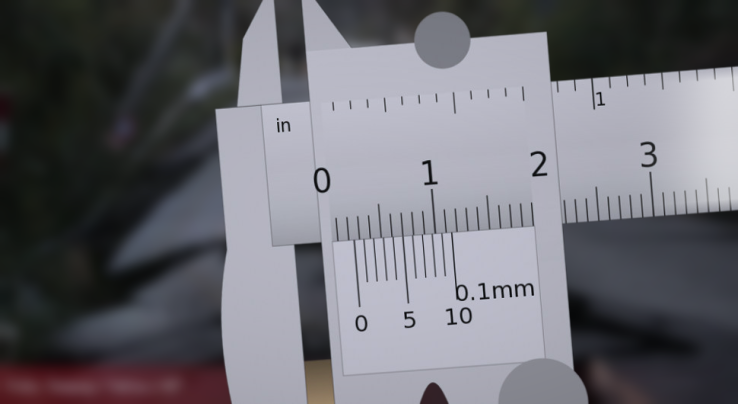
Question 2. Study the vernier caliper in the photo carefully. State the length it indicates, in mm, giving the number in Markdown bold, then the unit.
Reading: **2.5** mm
